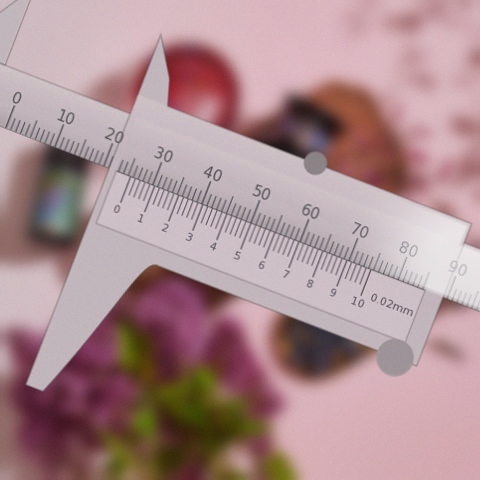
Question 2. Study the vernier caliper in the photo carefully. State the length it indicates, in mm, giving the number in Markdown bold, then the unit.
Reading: **25.5** mm
